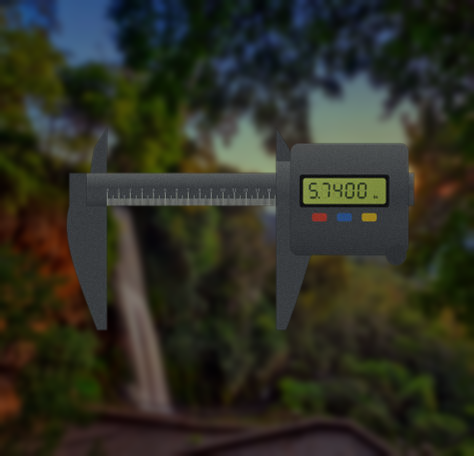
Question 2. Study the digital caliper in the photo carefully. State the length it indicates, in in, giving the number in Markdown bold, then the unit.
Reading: **5.7400** in
